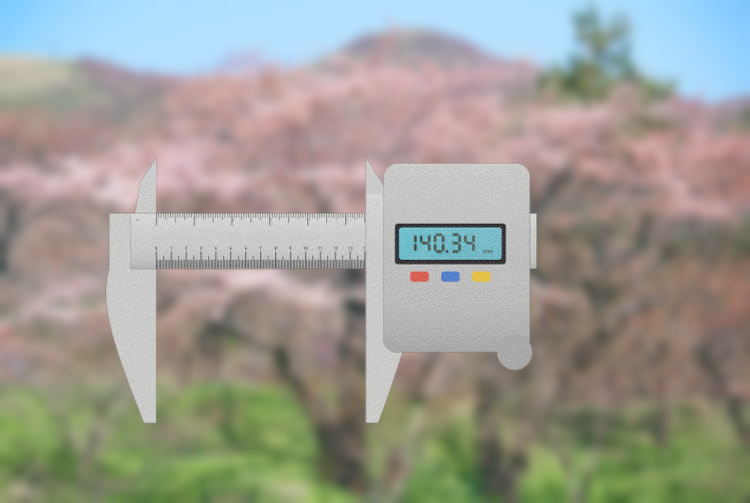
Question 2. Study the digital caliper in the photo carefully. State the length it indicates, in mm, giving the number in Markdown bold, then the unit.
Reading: **140.34** mm
